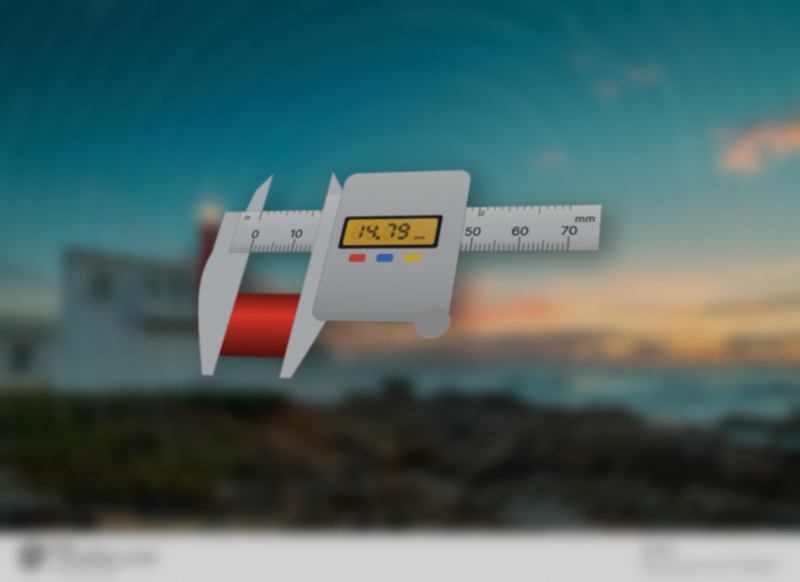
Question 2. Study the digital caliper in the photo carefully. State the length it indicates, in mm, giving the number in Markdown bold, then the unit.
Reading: **14.79** mm
